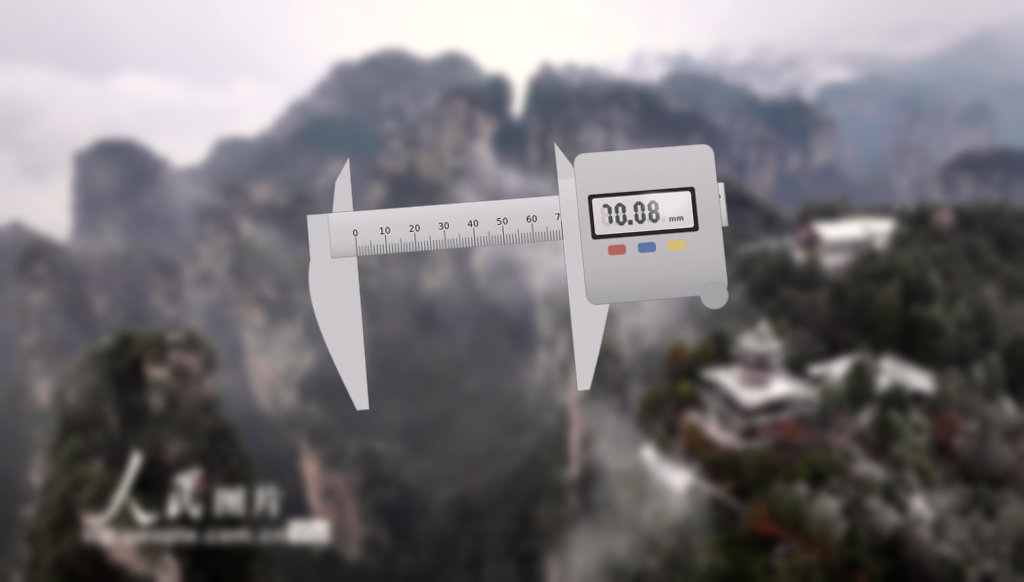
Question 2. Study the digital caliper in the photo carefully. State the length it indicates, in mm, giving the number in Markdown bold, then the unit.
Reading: **70.08** mm
